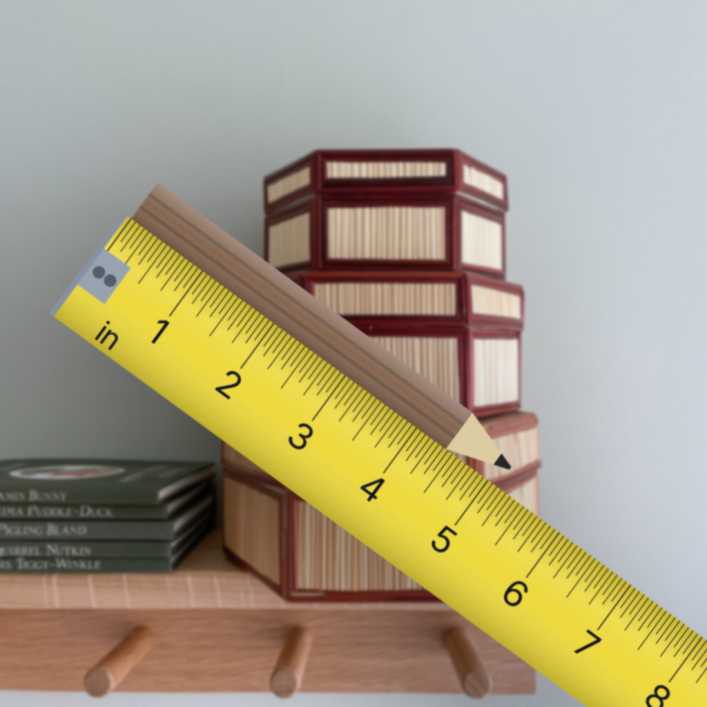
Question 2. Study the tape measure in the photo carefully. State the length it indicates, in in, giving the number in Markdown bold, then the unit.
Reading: **5.125** in
